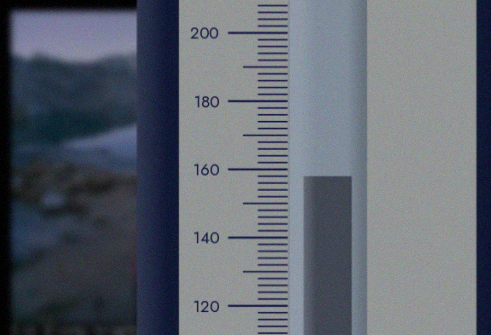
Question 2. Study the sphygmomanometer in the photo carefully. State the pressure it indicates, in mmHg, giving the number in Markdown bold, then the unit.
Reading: **158** mmHg
